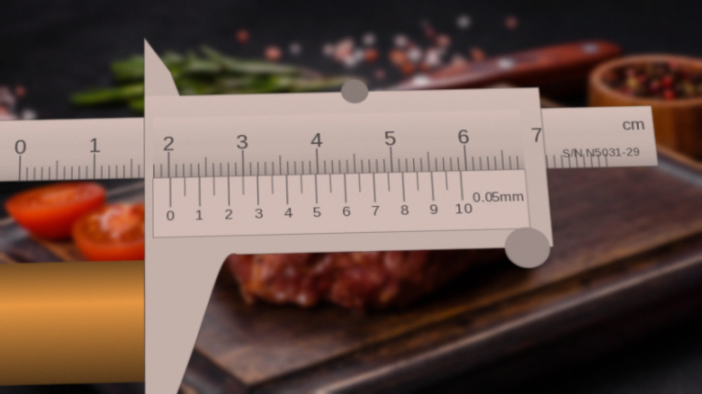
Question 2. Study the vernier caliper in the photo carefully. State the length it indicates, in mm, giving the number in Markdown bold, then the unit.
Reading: **20.2** mm
